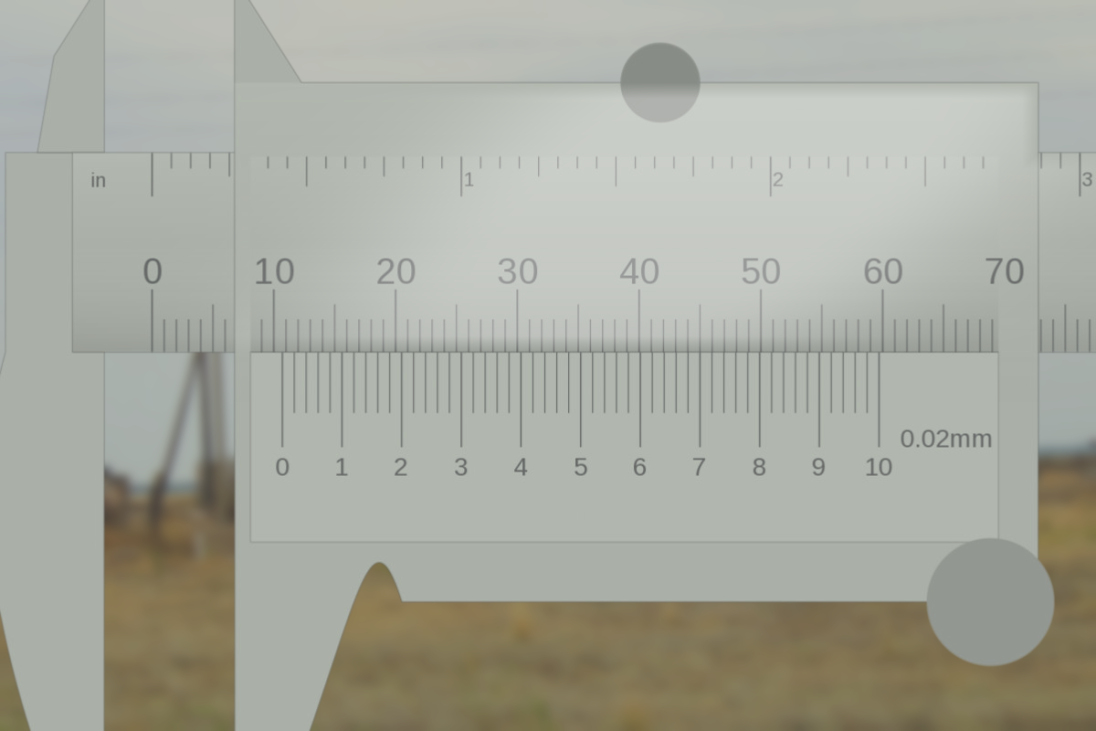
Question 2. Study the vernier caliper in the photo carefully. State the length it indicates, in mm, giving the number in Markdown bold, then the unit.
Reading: **10.7** mm
